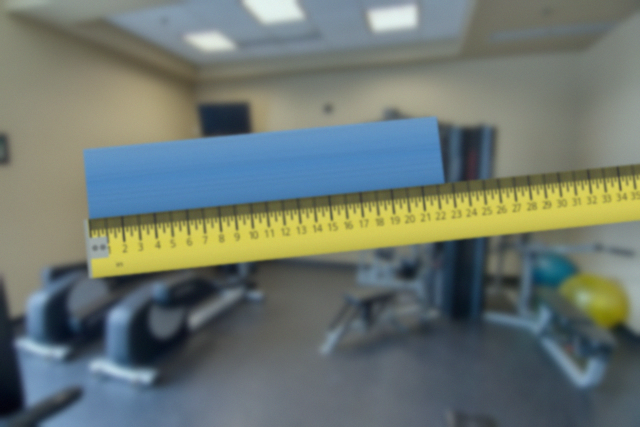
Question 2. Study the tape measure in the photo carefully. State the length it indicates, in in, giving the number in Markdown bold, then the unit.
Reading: **22.5** in
